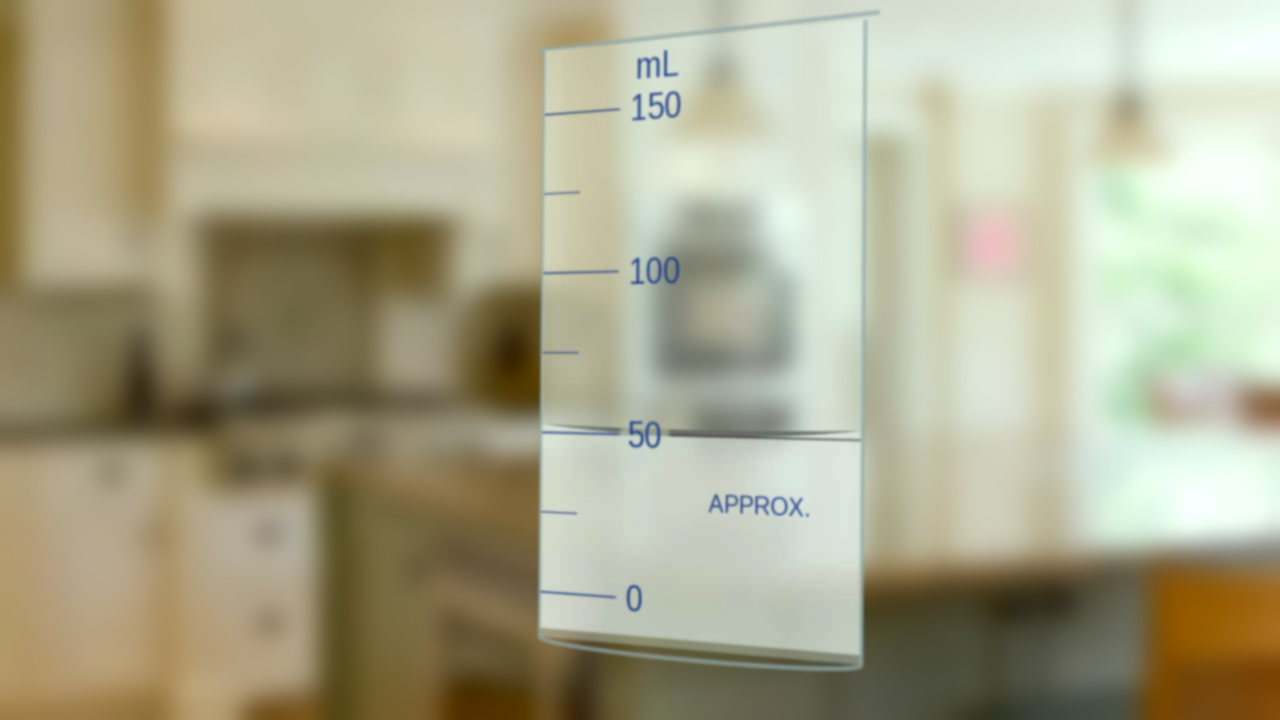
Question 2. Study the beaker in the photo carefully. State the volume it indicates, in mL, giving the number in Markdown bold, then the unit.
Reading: **50** mL
